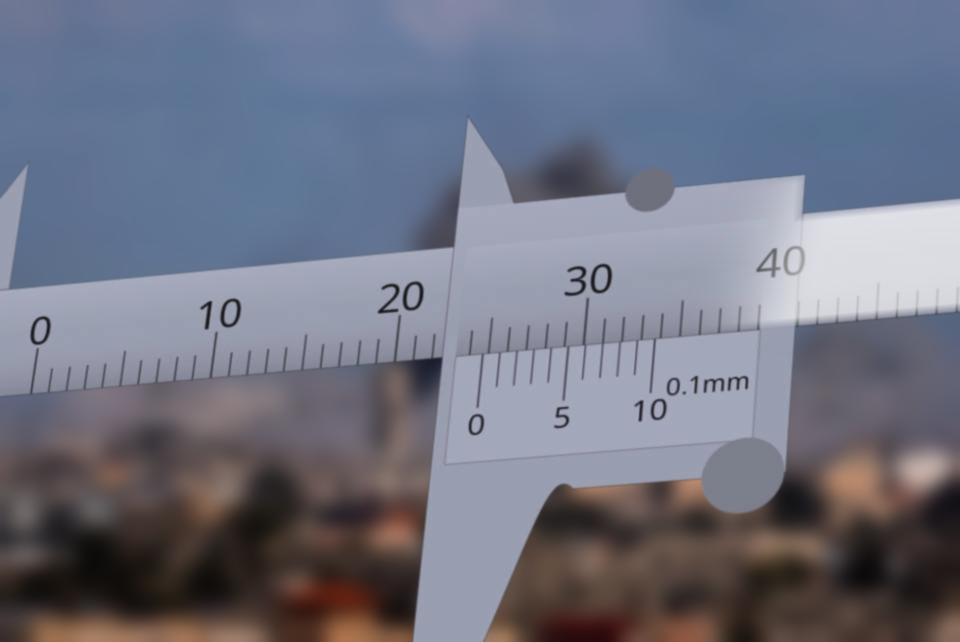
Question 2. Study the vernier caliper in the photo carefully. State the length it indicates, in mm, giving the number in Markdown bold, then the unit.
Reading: **24.7** mm
